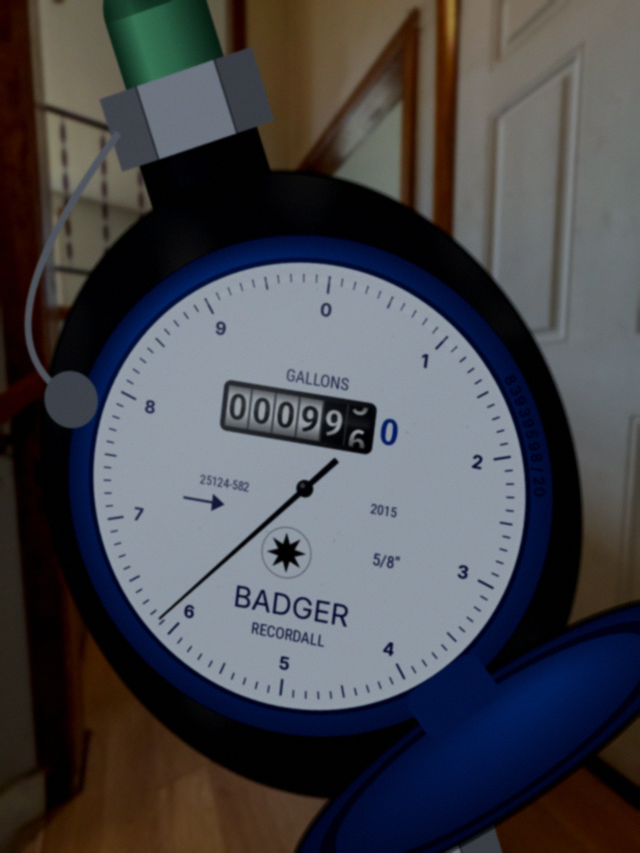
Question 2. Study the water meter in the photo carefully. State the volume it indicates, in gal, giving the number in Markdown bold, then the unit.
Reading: **9956.1** gal
